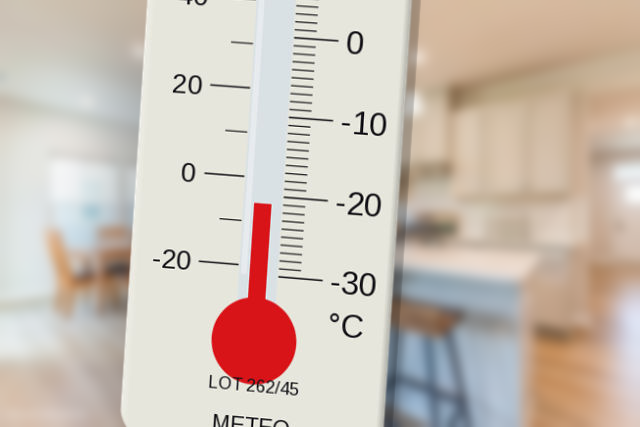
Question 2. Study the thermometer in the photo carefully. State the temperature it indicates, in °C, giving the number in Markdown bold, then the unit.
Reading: **-21** °C
